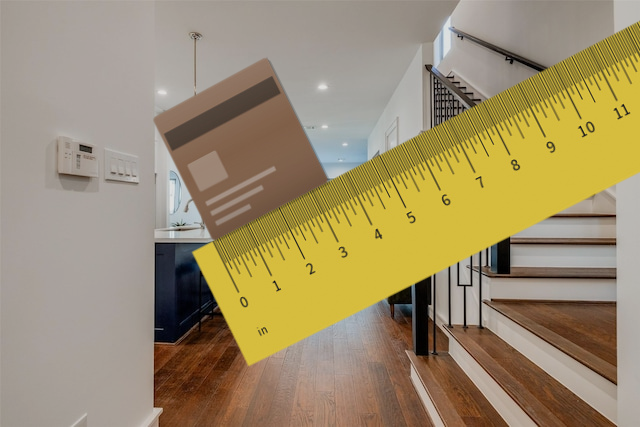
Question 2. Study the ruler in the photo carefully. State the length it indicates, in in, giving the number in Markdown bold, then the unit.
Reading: **3.5** in
